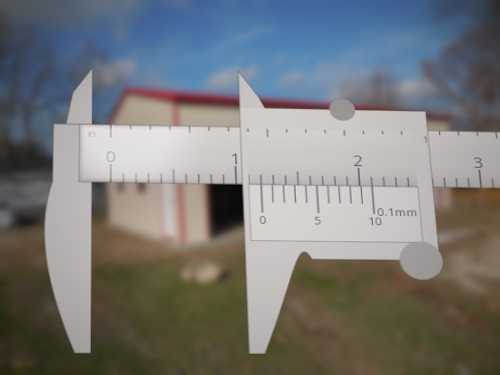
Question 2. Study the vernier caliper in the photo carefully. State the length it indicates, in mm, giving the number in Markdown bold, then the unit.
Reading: **12.0** mm
